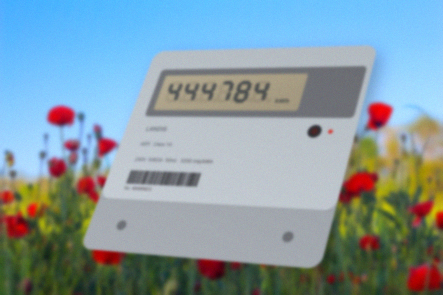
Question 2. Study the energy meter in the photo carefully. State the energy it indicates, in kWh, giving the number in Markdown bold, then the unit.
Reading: **444784** kWh
